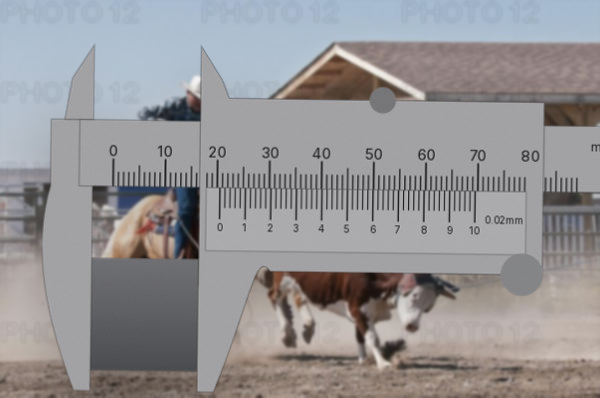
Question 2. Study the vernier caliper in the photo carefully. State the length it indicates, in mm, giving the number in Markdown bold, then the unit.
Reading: **20.5** mm
